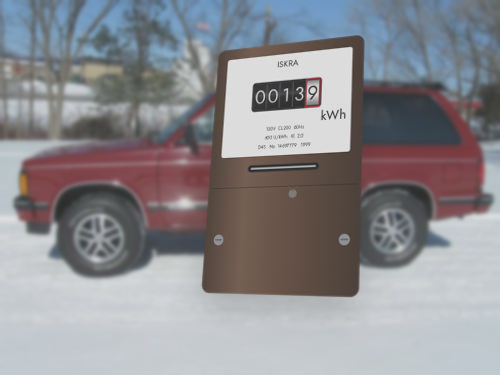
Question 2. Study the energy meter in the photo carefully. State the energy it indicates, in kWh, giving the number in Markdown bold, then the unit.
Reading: **13.9** kWh
